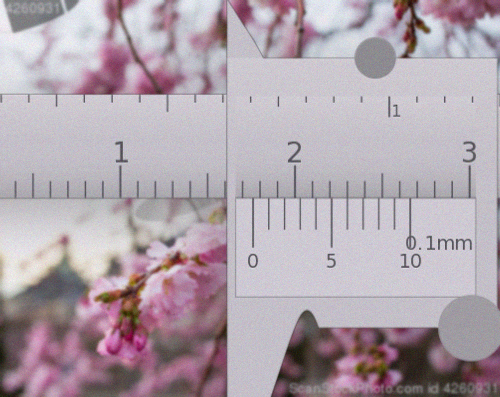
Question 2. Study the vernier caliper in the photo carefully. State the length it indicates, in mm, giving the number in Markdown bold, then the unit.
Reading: **17.6** mm
